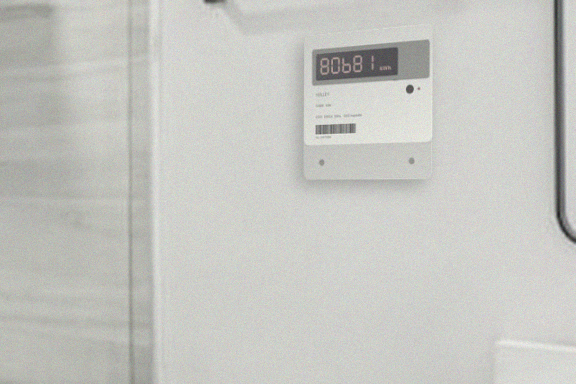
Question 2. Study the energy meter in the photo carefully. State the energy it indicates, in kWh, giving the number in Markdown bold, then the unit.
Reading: **80681** kWh
